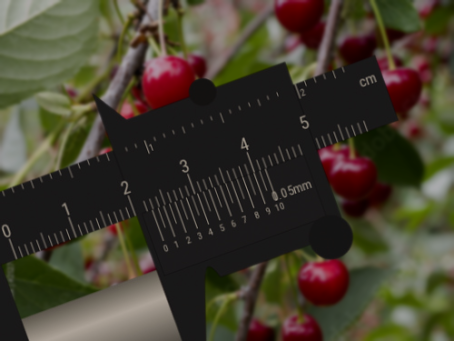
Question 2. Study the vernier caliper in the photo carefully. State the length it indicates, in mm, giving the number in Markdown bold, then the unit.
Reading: **22.8** mm
